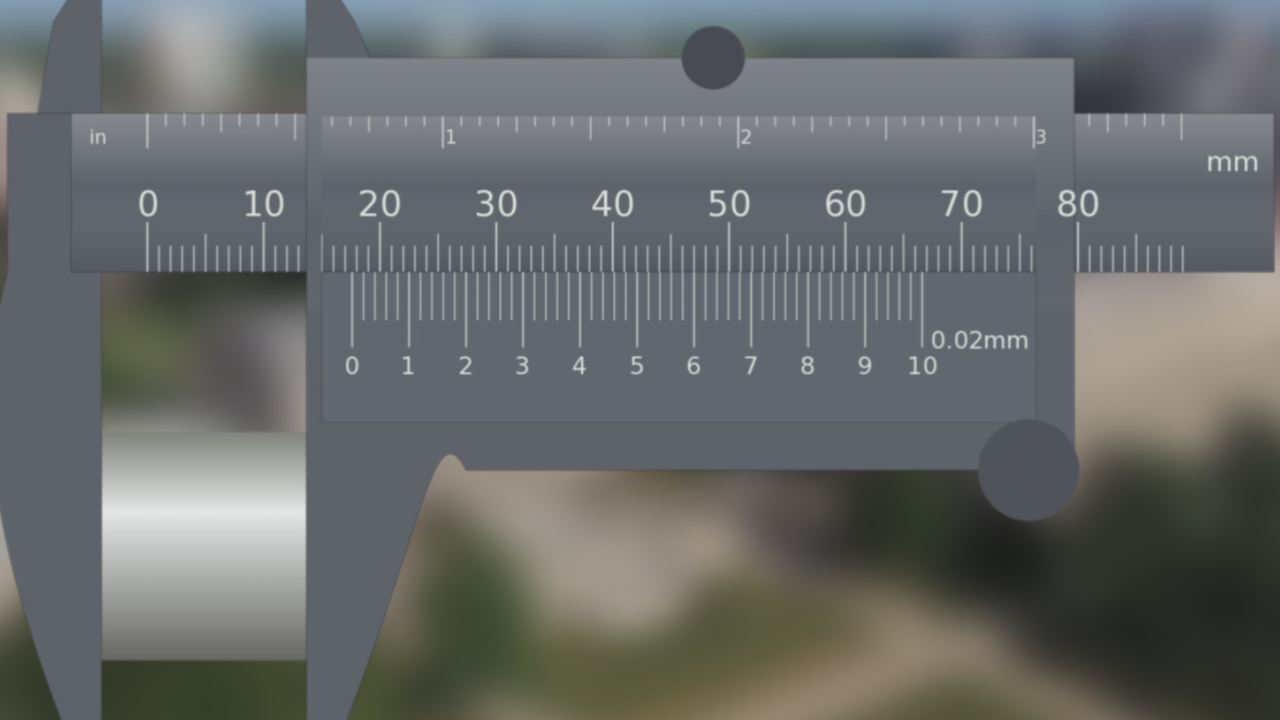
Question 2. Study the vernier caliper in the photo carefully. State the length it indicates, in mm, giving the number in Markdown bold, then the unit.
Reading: **17.6** mm
